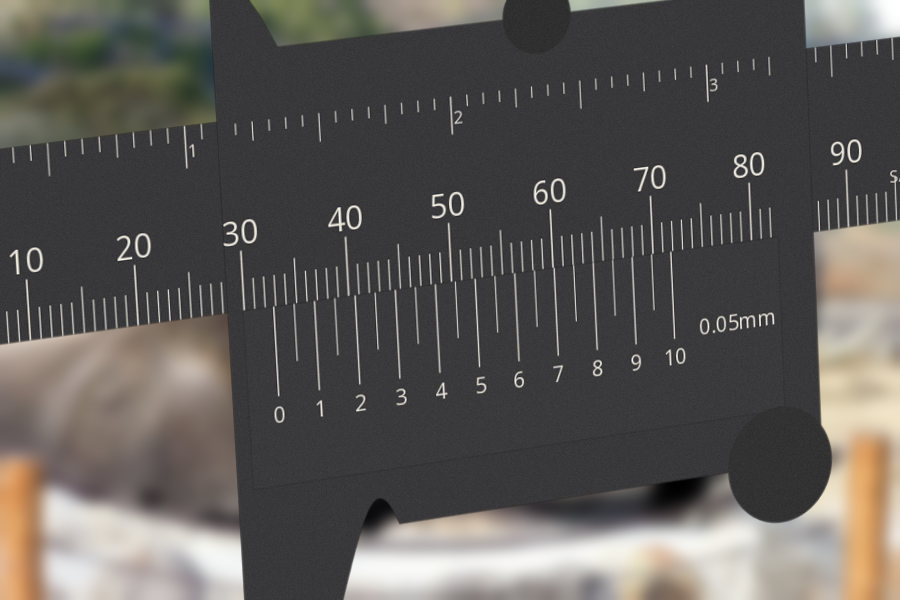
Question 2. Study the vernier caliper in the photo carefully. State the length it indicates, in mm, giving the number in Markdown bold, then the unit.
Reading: **32.8** mm
